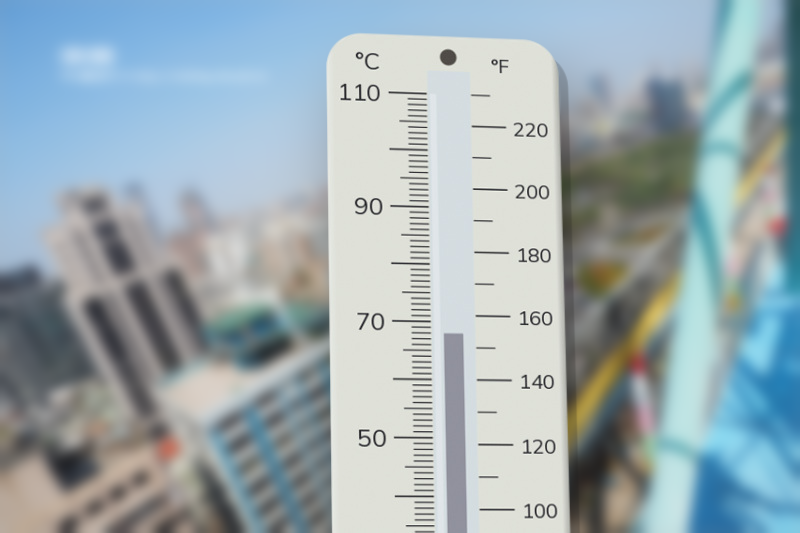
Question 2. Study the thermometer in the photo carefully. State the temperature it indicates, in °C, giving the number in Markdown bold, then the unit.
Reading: **68** °C
